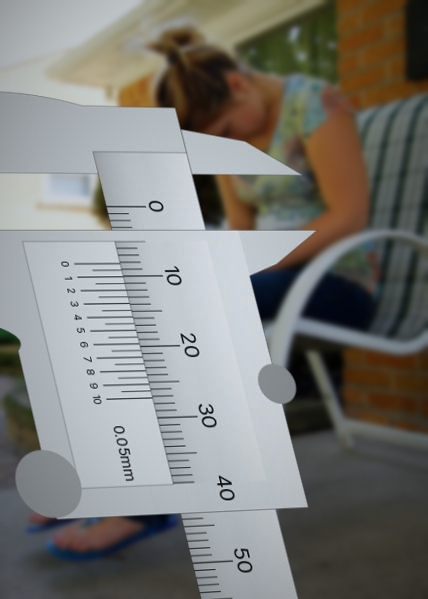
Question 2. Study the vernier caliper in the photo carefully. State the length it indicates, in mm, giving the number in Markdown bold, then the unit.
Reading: **8.2** mm
